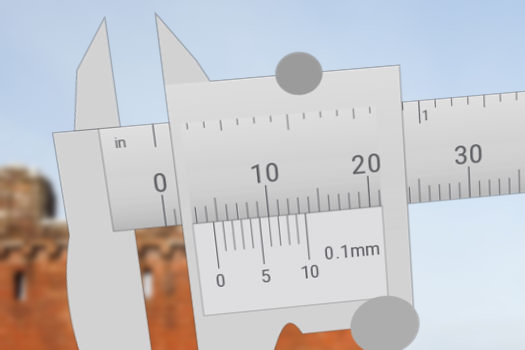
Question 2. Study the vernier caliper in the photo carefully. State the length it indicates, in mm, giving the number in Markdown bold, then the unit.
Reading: **4.6** mm
